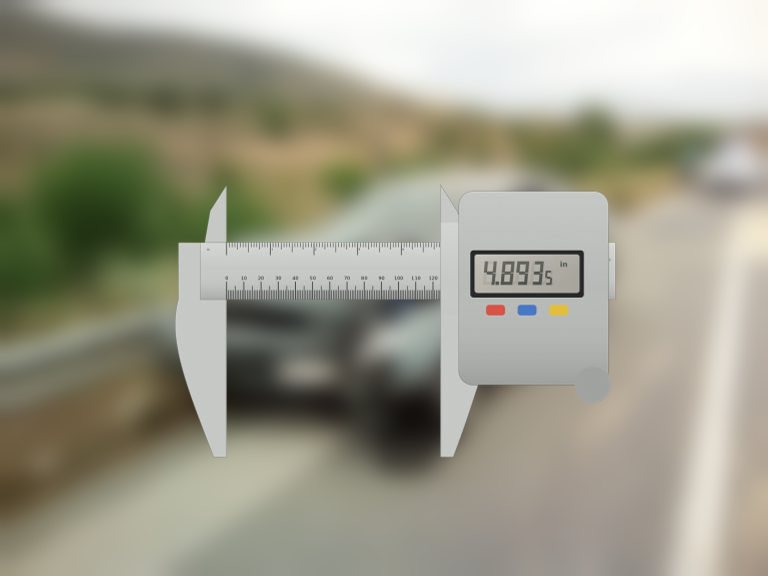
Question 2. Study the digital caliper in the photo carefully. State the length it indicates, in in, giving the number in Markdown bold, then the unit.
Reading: **4.8935** in
